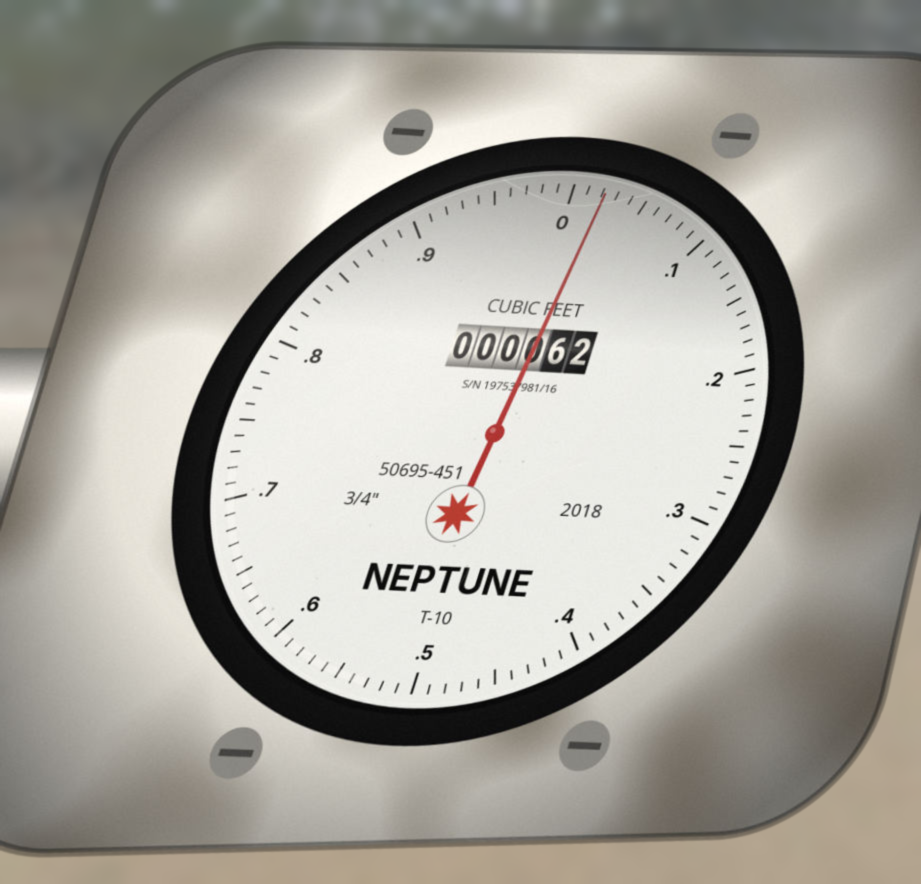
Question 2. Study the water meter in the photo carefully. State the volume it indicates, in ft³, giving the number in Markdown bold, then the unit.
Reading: **62.02** ft³
